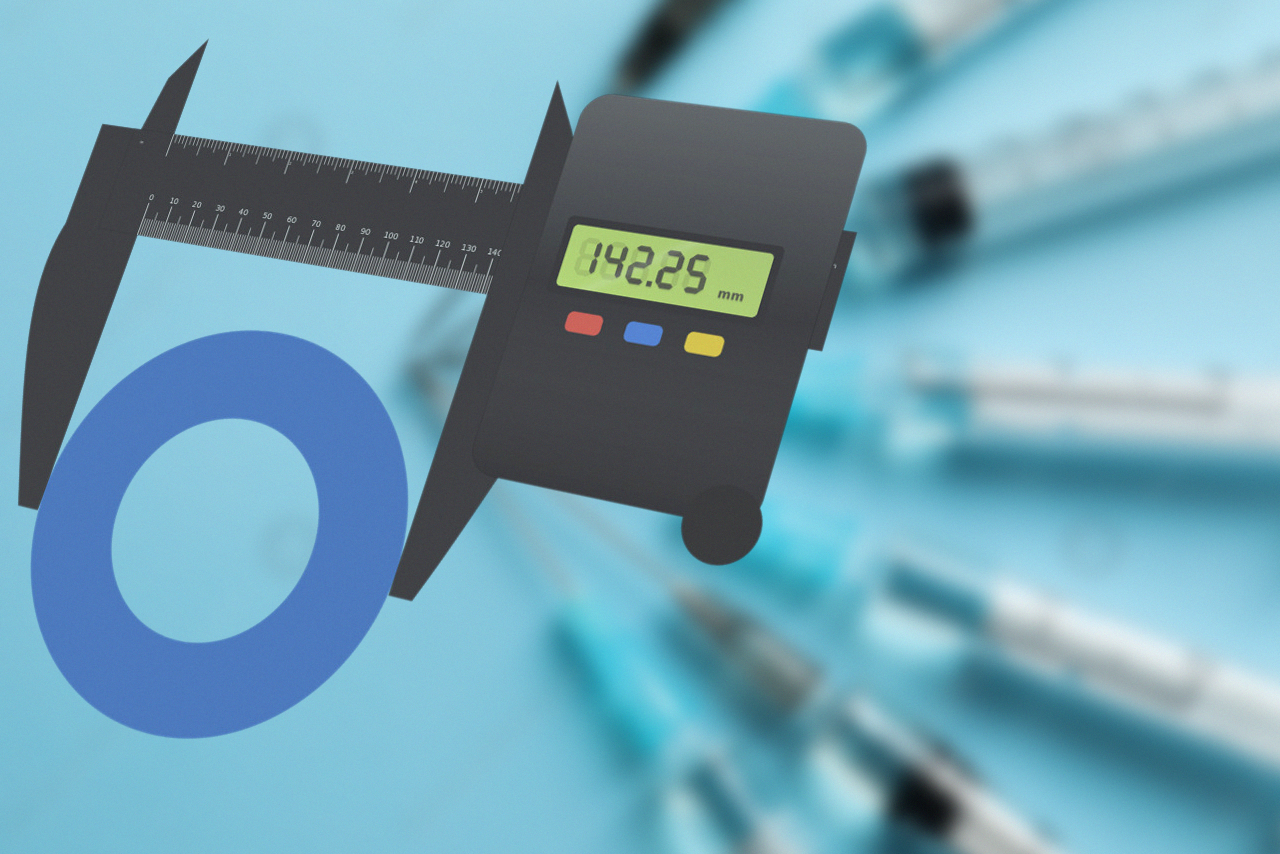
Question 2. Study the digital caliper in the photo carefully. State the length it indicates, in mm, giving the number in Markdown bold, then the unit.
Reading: **142.25** mm
